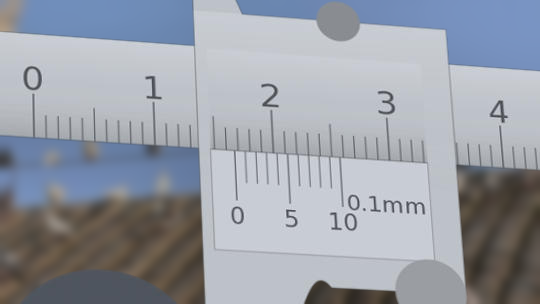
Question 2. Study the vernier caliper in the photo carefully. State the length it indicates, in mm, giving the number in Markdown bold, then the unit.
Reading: **16.7** mm
